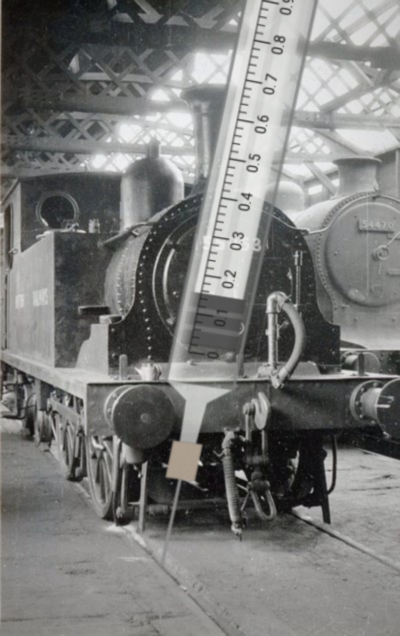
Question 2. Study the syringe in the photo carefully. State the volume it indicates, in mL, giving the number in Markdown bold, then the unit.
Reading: **0.02** mL
